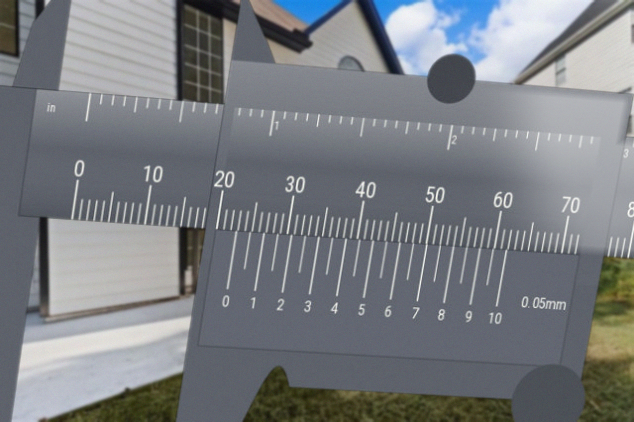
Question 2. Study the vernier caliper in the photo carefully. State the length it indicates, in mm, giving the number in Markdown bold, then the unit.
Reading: **22.8** mm
